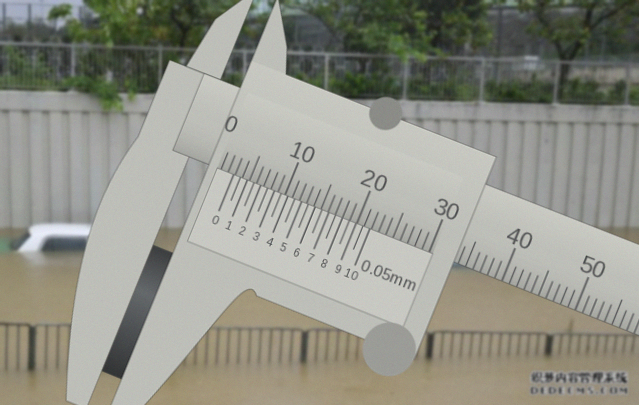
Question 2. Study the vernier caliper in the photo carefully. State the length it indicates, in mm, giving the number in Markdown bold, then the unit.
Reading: **2.8** mm
